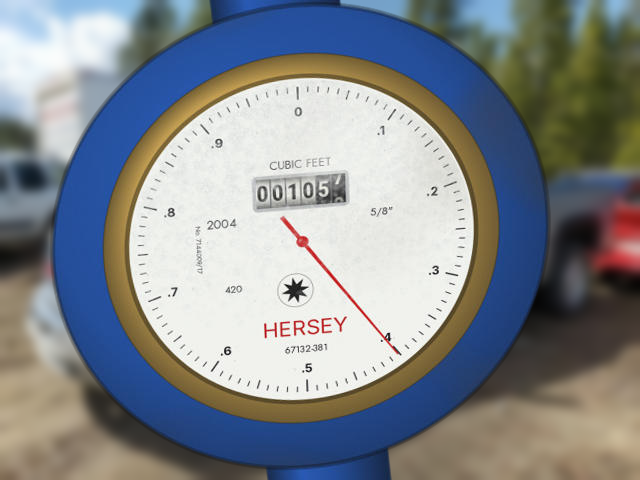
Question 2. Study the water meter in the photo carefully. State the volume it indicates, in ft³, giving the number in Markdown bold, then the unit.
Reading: **1057.40** ft³
